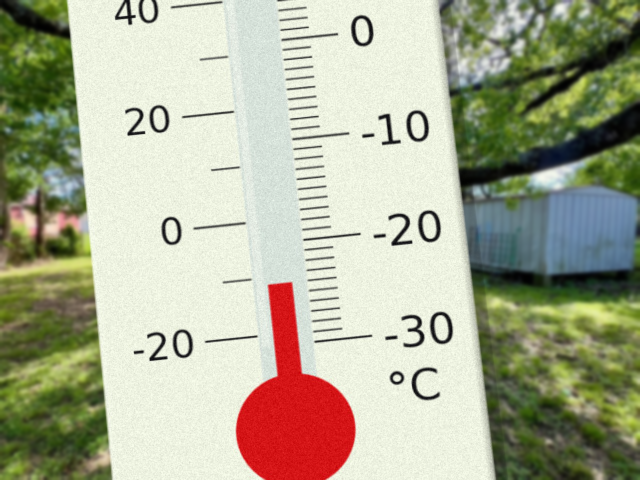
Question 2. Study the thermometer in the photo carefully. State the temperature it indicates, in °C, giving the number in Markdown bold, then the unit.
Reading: **-24** °C
